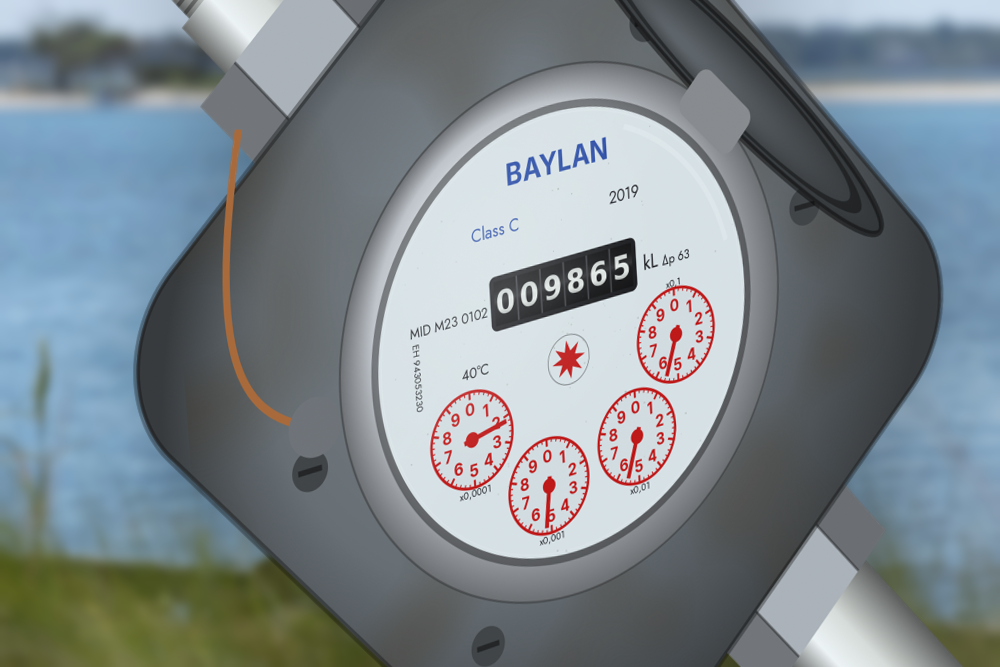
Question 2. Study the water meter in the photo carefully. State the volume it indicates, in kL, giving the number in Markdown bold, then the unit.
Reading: **9865.5552** kL
